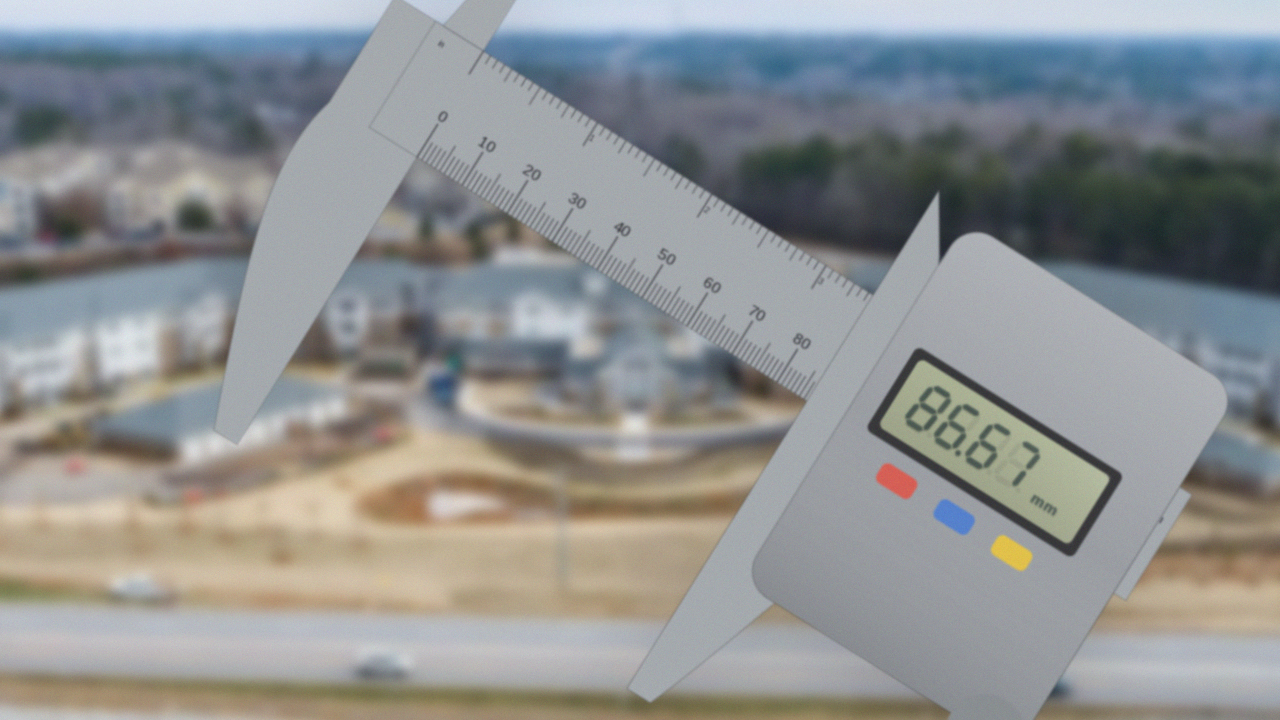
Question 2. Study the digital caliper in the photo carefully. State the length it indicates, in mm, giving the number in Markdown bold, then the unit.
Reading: **86.67** mm
